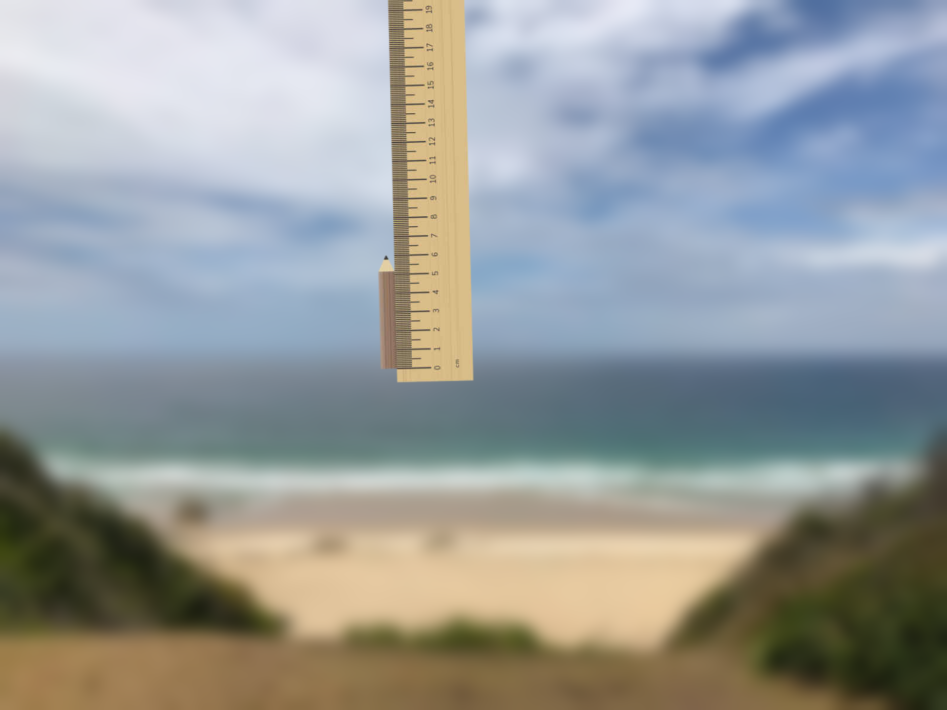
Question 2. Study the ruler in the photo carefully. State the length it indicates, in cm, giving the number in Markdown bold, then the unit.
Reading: **6** cm
